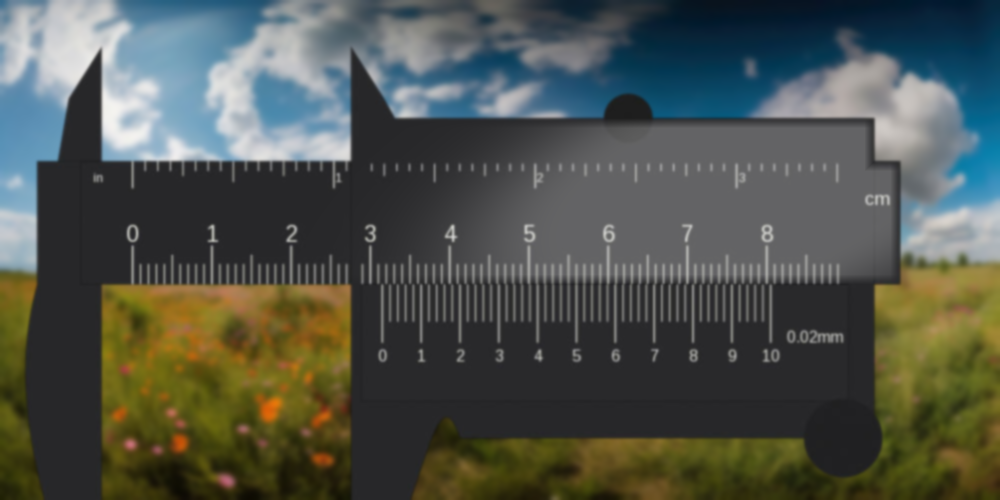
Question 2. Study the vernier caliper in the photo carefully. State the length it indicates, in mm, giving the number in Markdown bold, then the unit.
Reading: **31.5** mm
